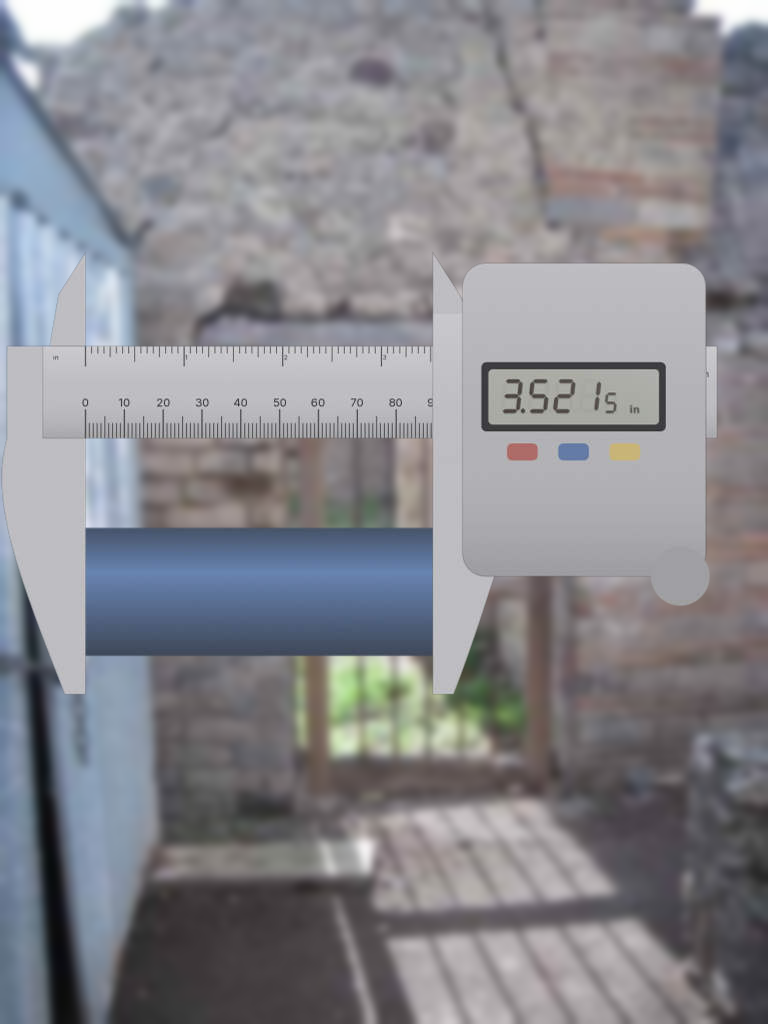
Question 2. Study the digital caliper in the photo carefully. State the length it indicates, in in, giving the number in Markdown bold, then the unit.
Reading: **3.5215** in
